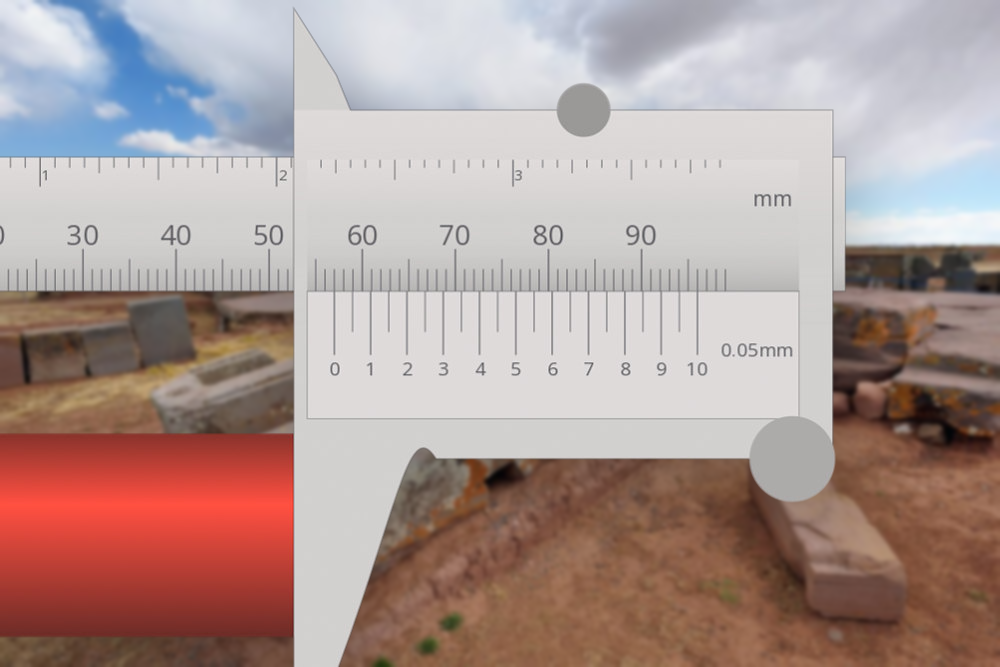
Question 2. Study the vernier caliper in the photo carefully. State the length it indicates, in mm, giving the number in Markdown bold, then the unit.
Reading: **57.0** mm
